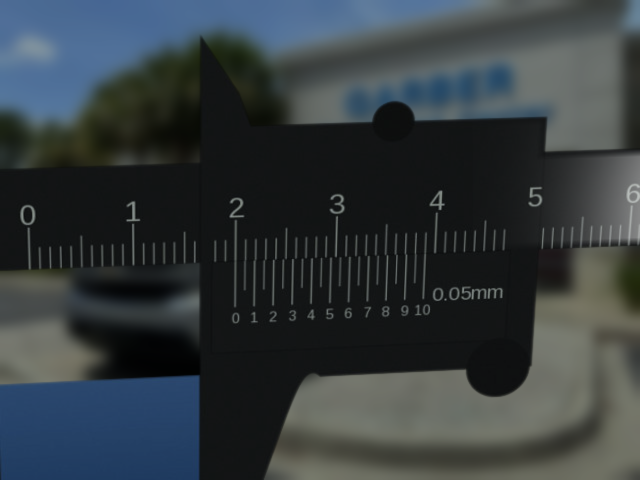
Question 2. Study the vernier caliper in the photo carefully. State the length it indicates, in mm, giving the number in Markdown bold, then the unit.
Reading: **20.0** mm
